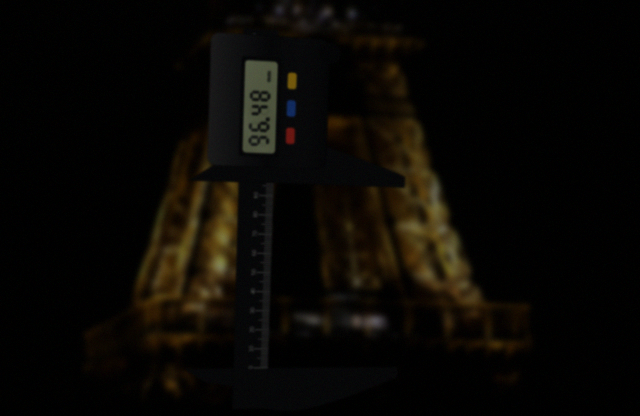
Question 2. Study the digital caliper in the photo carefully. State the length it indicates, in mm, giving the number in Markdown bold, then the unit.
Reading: **96.48** mm
